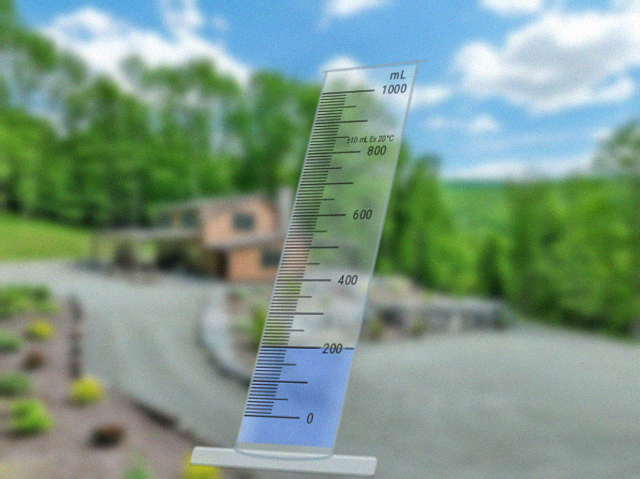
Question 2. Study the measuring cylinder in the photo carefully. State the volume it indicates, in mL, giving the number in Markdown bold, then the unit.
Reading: **200** mL
